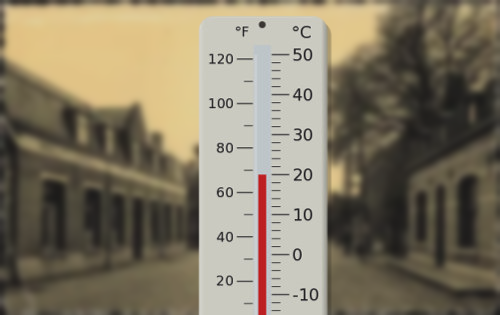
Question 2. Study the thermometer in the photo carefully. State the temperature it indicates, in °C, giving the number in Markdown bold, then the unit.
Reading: **20** °C
